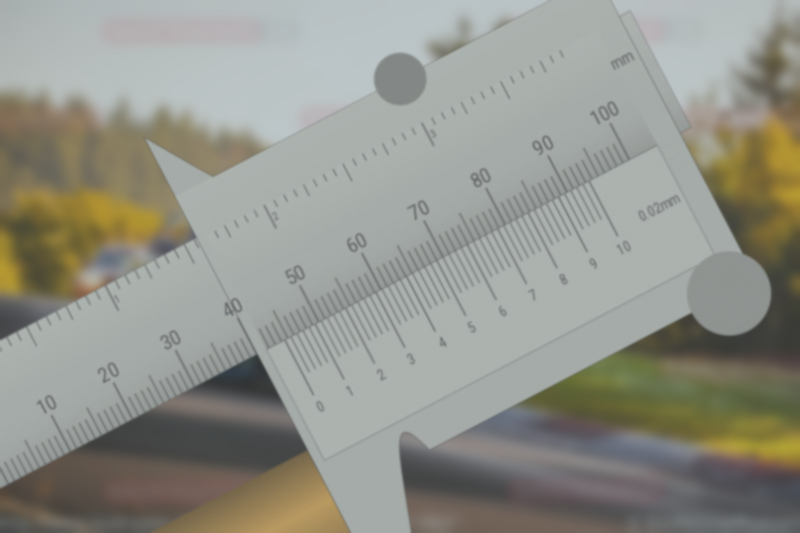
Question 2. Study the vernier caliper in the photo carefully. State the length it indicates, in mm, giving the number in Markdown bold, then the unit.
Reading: **44.5** mm
